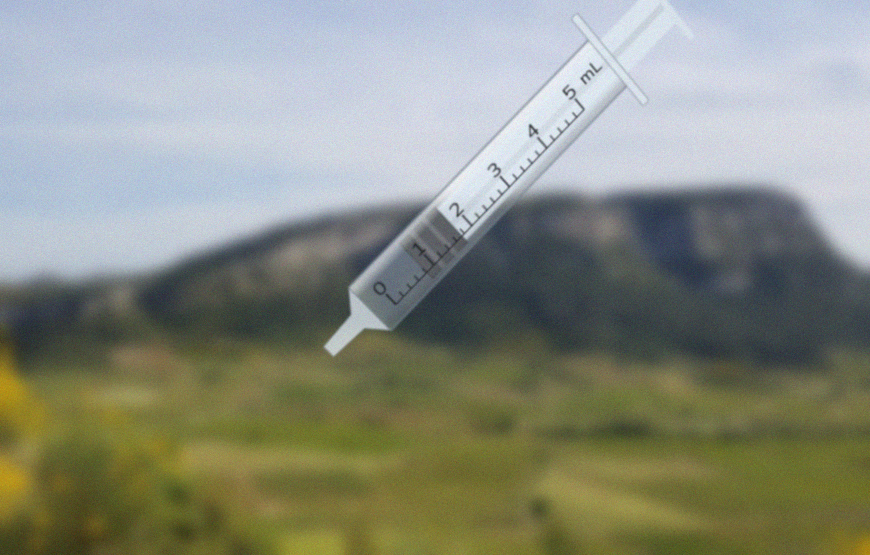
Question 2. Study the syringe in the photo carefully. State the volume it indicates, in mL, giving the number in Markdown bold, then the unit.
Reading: **0.8** mL
